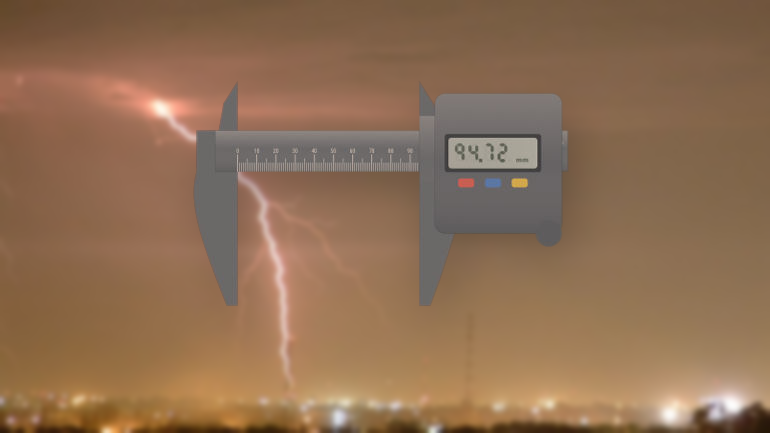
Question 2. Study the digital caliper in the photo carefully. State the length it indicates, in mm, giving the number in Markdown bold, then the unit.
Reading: **94.72** mm
